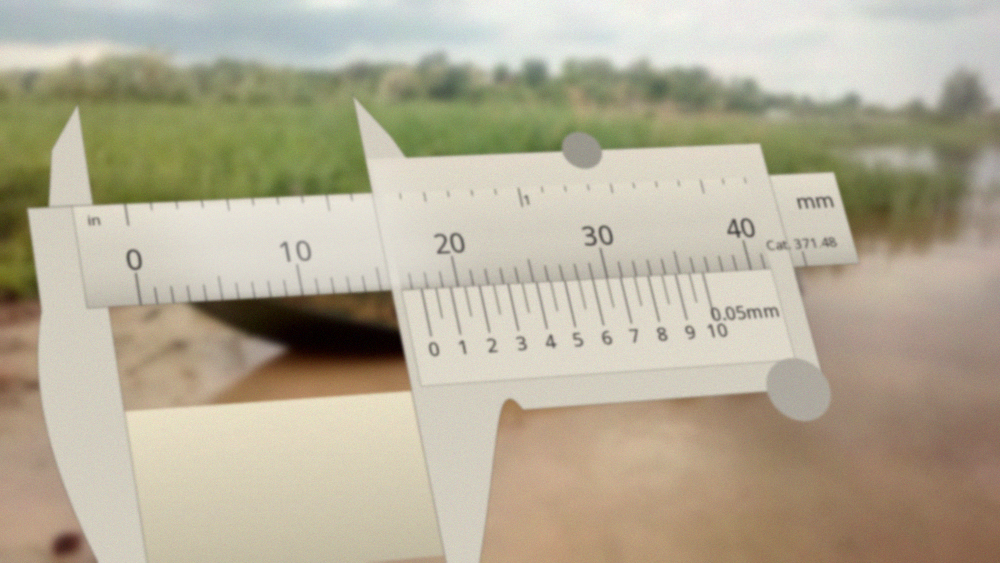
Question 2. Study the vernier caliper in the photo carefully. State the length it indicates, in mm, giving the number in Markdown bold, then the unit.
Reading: **17.6** mm
